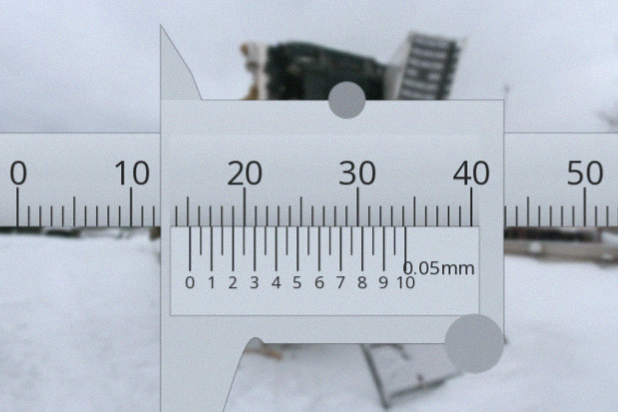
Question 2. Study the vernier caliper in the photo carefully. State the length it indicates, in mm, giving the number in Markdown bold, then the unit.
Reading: **15.2** mm
